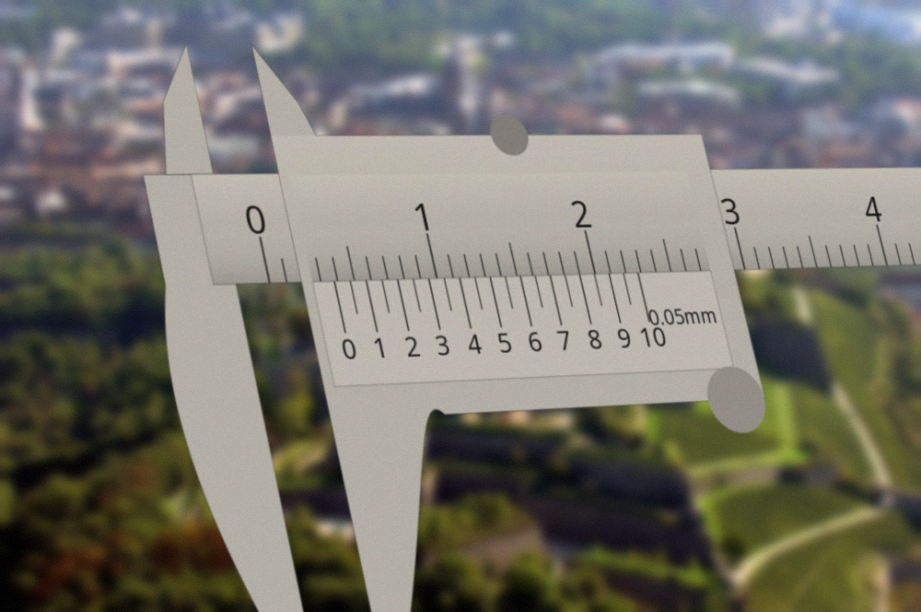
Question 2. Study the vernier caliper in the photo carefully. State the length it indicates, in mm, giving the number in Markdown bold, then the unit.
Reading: **3.8** mm
